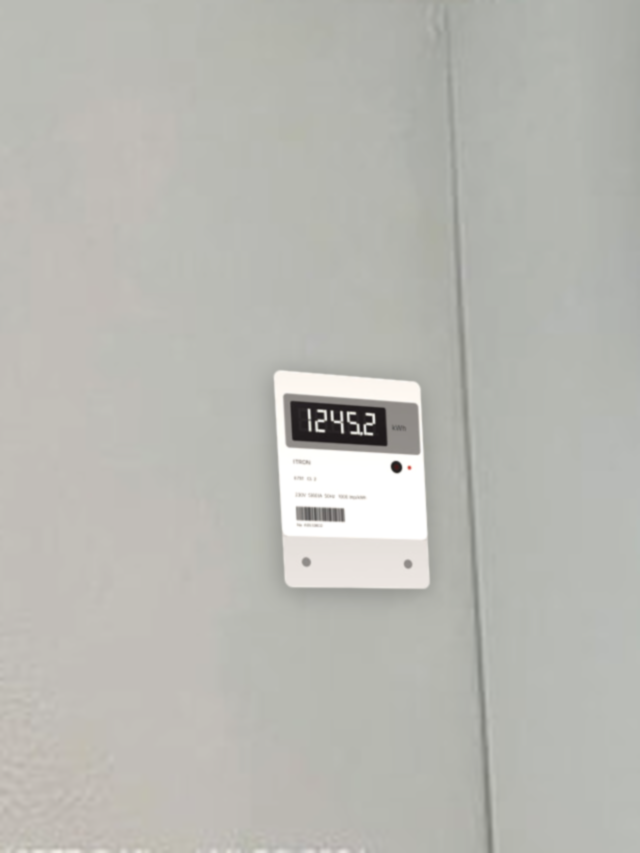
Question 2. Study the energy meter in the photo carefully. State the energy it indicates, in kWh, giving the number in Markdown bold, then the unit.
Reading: **1245.2** kWh
